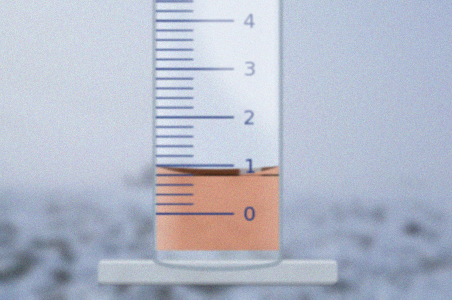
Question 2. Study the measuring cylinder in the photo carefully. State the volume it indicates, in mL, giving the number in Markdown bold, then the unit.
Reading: **0.8** mL
